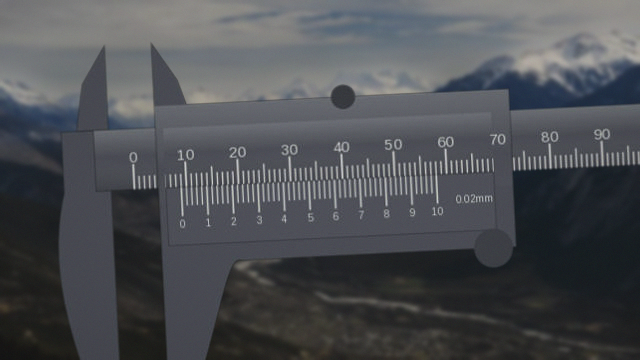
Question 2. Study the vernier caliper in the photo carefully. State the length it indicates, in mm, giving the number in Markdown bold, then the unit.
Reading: **9.0** mm
